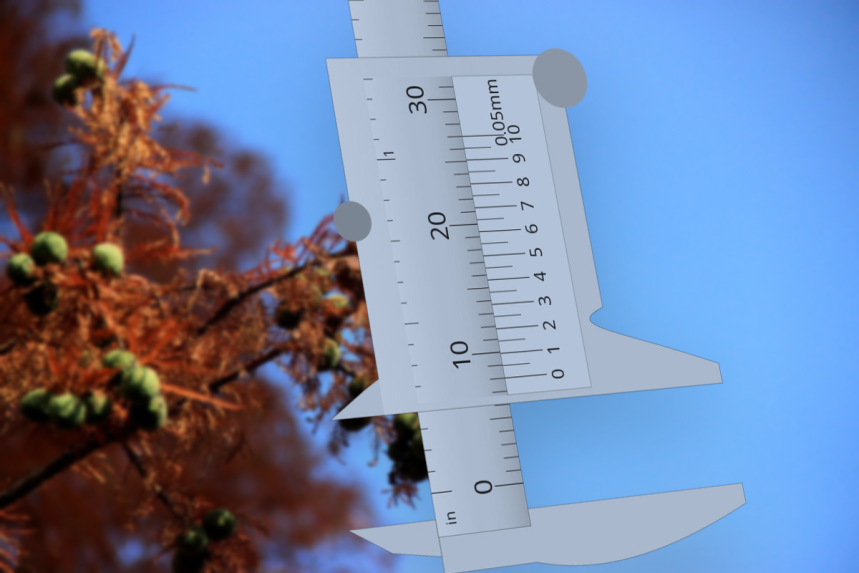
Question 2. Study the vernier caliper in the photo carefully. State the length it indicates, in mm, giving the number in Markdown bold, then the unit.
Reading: **8.0** mm
